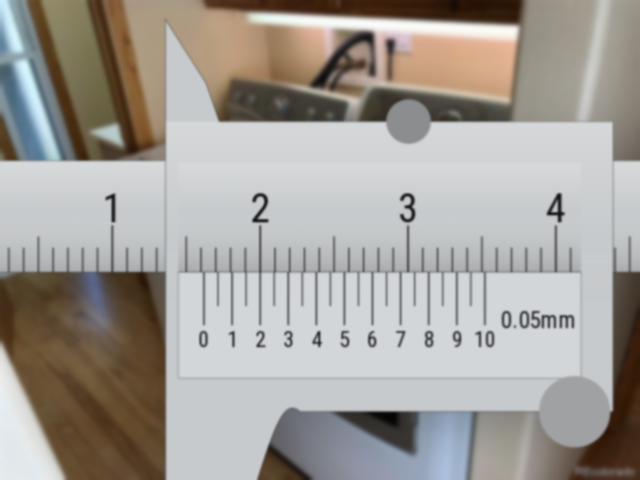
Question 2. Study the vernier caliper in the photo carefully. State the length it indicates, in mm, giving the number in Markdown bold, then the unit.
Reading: **16.2** mm
